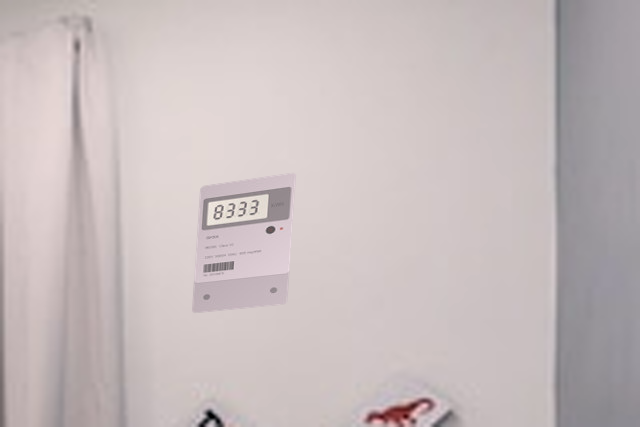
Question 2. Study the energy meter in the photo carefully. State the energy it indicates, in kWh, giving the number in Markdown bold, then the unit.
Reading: **8333** kWh
